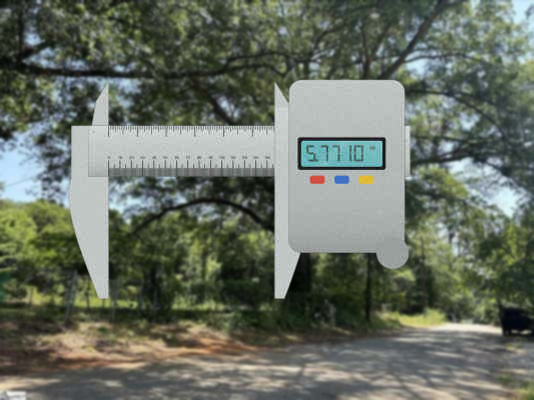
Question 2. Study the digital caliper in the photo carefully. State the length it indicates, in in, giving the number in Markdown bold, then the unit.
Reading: **5.7710** in
